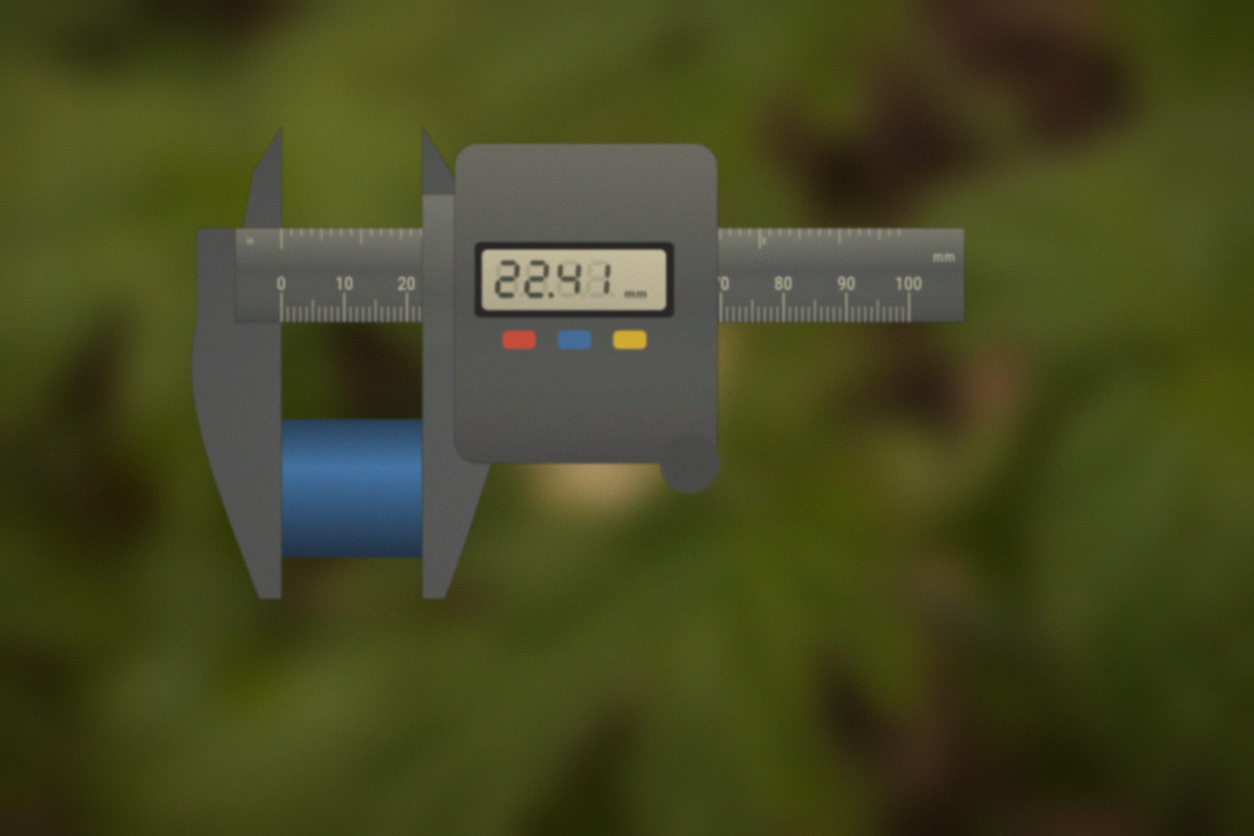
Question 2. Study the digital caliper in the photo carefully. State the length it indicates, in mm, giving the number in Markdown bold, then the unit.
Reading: **22.41** mm
